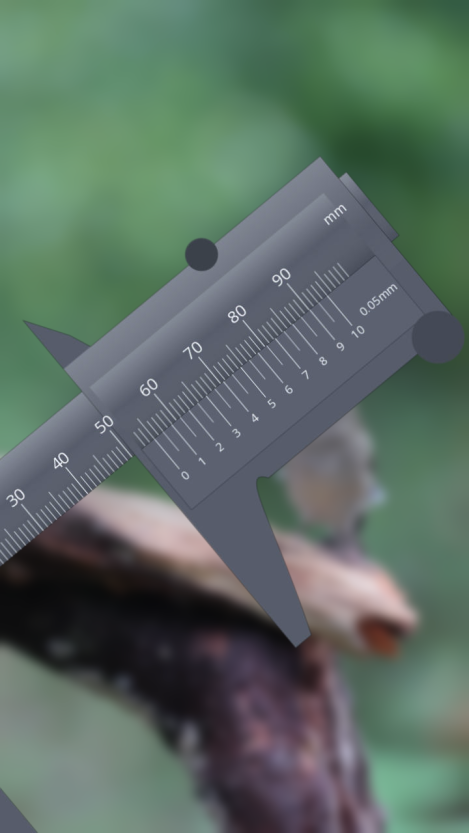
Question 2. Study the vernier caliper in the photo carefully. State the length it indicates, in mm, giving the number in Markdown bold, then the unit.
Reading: **55.0** mm
